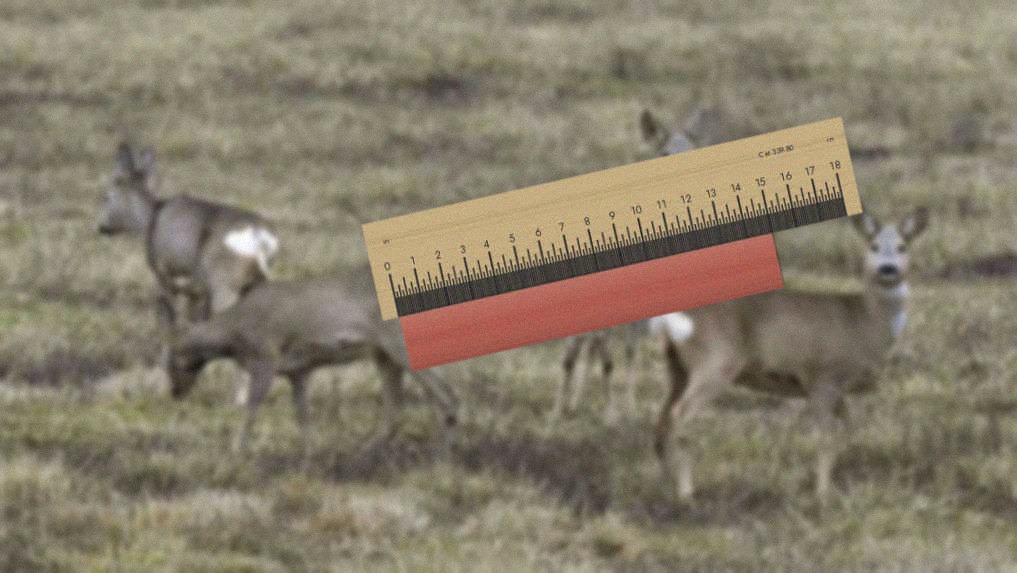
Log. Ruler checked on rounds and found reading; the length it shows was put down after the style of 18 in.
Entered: 15 in
